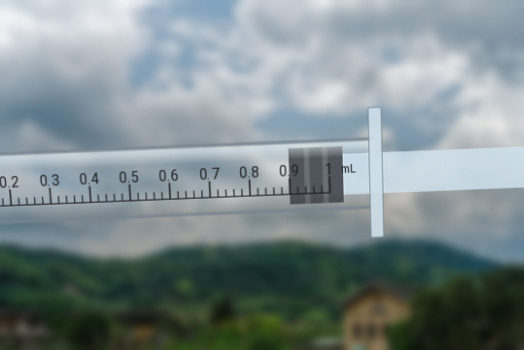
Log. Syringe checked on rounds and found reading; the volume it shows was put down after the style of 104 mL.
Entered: 0.9 mL
